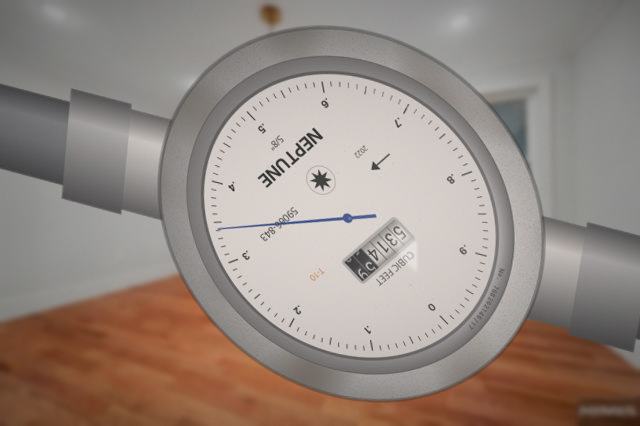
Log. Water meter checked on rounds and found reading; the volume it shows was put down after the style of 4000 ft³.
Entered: 531459.34 ft³
